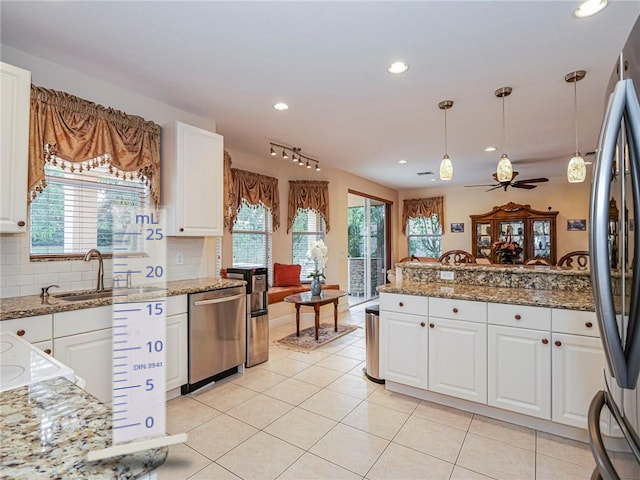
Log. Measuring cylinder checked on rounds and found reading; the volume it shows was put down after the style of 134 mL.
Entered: 16 mL
